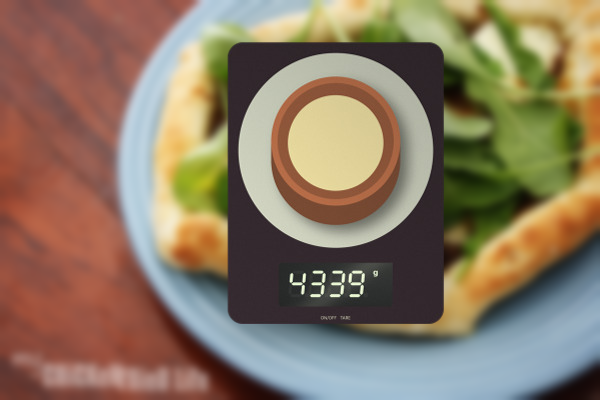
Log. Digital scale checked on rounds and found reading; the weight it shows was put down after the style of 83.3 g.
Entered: 4339 g
